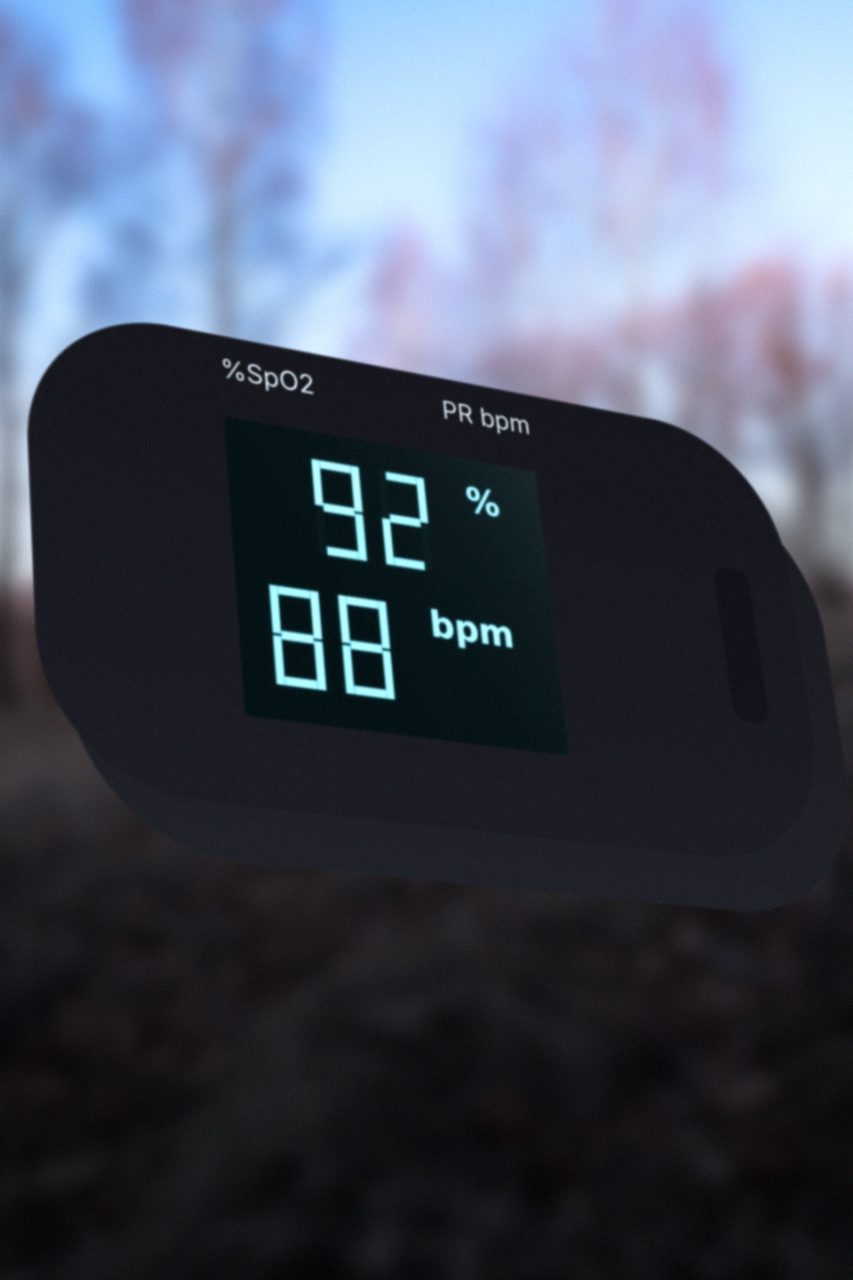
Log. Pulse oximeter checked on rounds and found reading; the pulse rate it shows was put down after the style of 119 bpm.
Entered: 88 bpm
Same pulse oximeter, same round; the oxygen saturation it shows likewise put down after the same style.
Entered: 92 %
